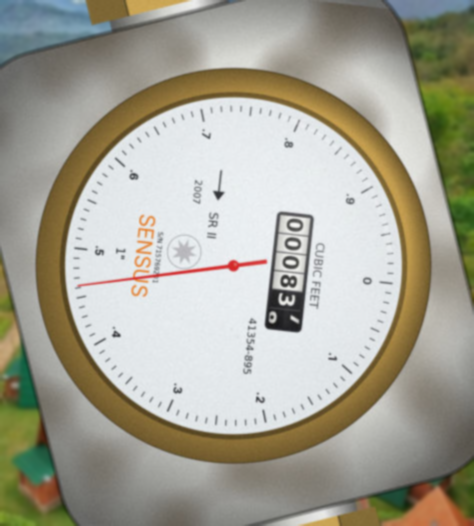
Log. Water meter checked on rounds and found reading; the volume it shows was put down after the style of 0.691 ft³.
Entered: 837.46 ft³
